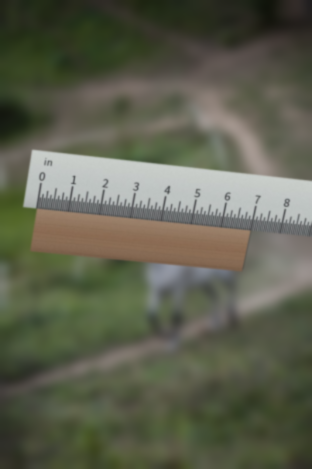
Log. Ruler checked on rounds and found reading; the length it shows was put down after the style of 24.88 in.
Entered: 7 in
